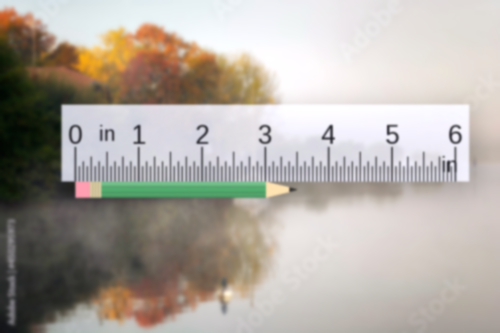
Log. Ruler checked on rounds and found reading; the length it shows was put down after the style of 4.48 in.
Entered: 3.5 in
